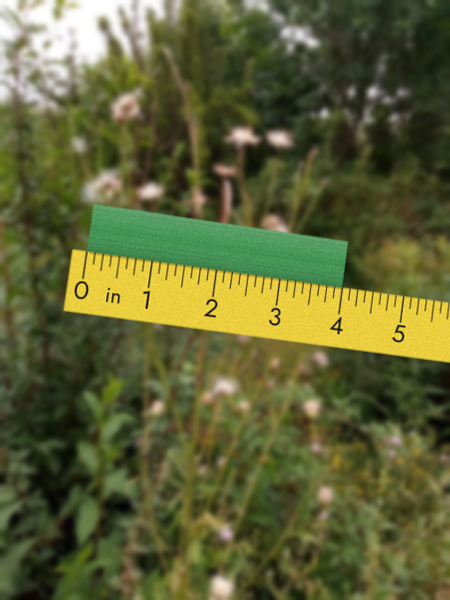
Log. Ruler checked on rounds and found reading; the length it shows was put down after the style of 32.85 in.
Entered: 4 in
